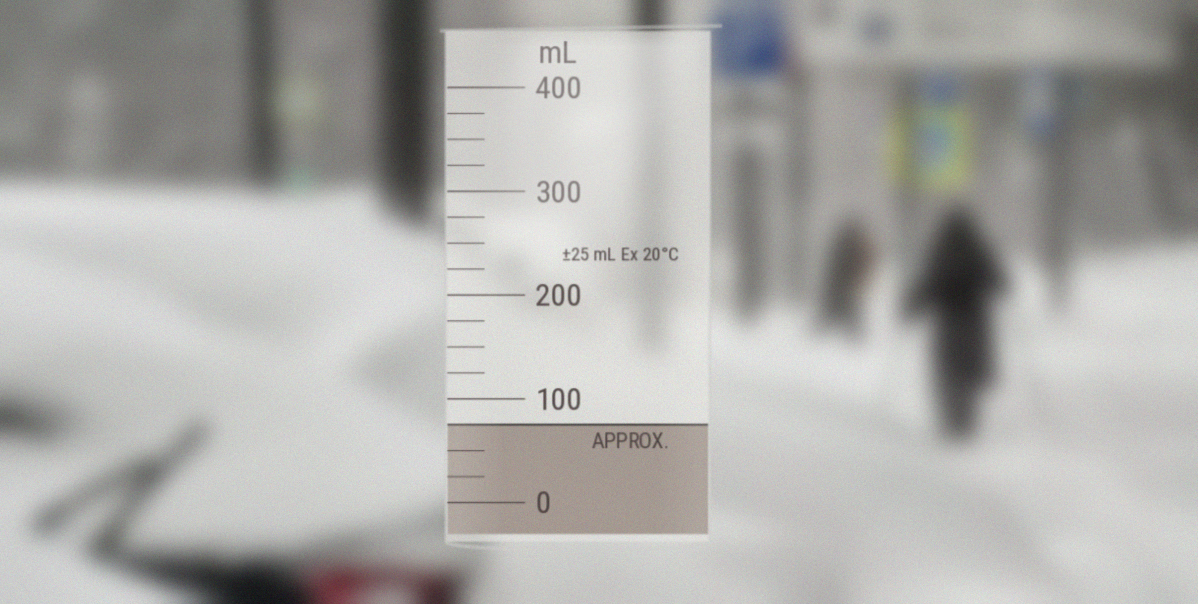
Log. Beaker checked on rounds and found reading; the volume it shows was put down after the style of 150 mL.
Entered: 75 mL
